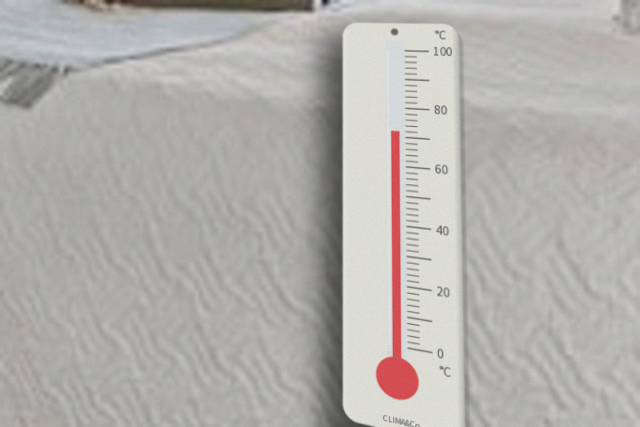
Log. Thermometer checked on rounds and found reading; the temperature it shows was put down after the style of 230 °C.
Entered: 72 °C
